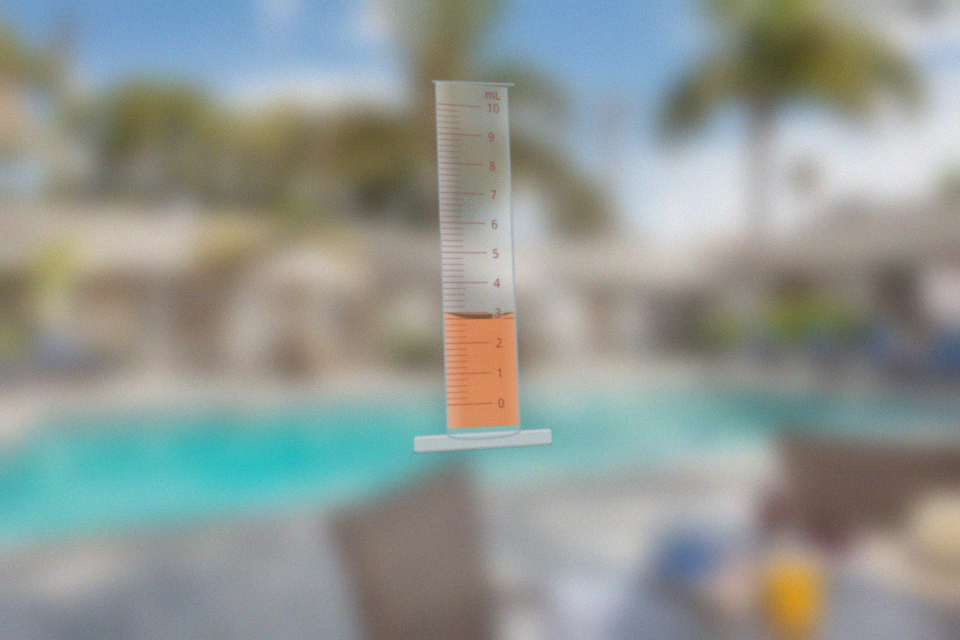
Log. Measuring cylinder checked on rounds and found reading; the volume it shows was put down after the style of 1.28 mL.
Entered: 2.8 mL
